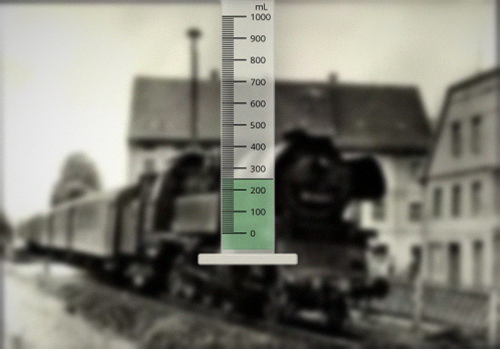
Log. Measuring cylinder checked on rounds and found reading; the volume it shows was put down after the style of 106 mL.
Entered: 250 mL
